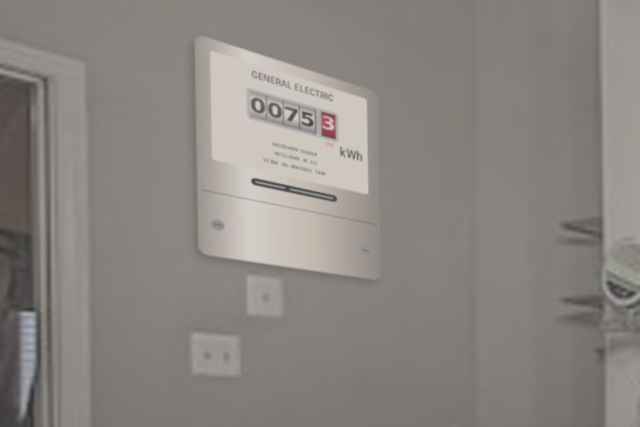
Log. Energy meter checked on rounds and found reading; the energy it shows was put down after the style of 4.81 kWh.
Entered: 75.3 kWh
